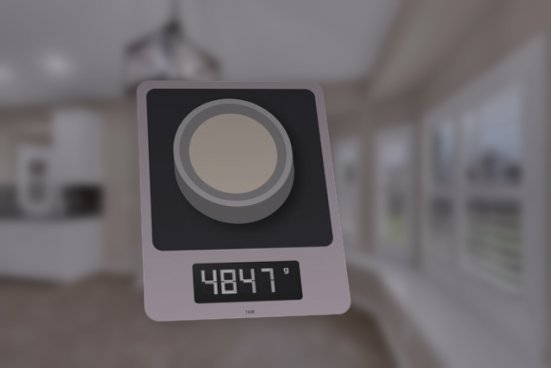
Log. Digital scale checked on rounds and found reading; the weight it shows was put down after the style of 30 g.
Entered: 4847 g
